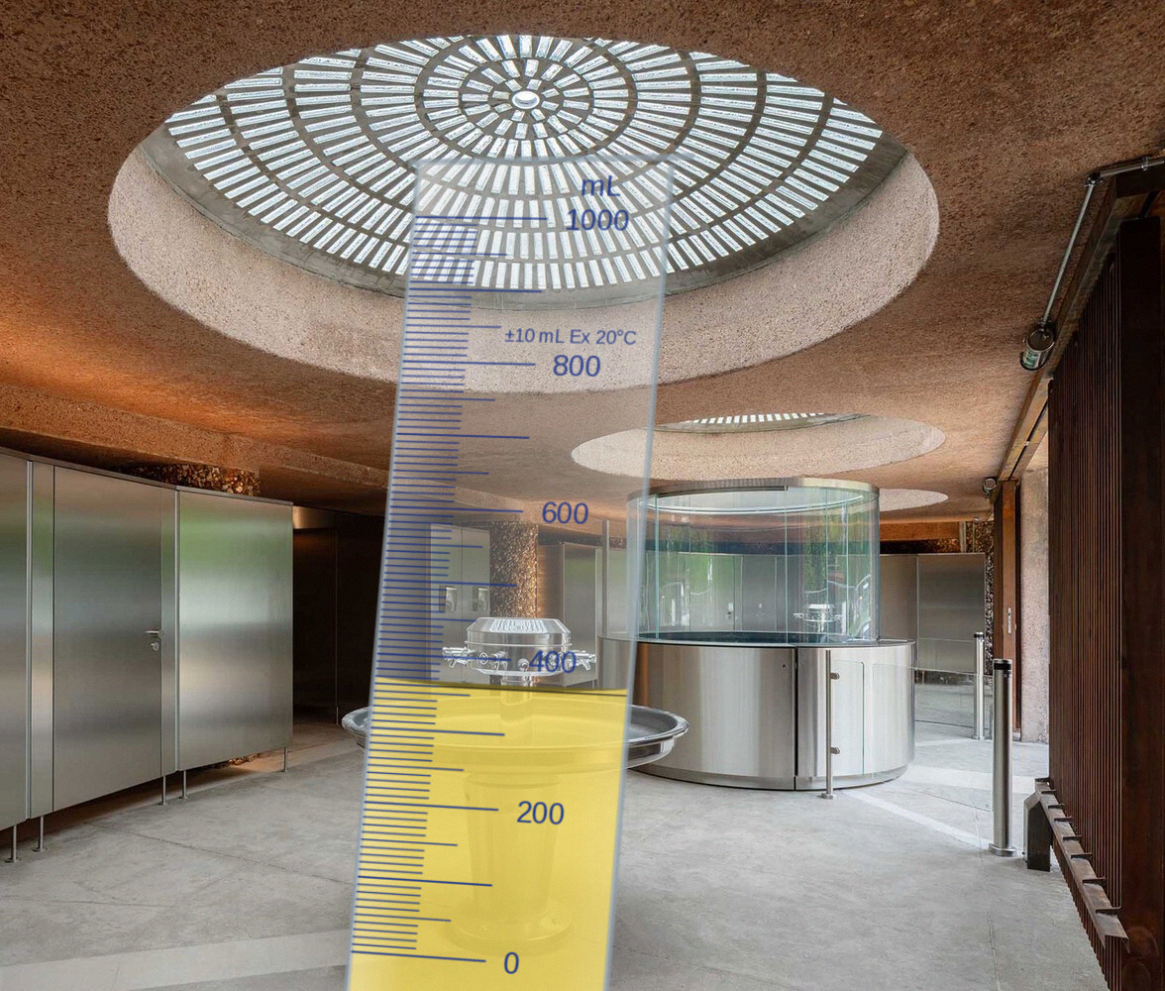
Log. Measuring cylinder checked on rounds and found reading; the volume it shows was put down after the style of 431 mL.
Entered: 360 mL
